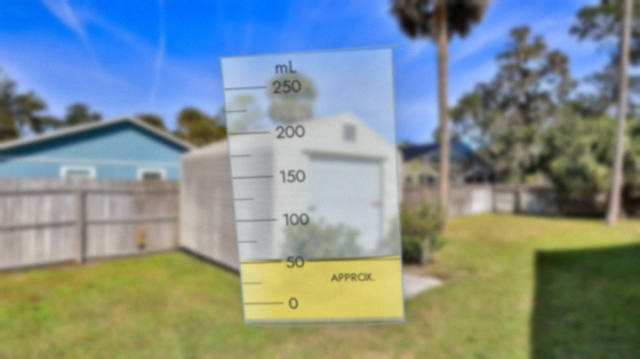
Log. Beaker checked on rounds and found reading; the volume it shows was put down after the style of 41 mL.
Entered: 50 mL
